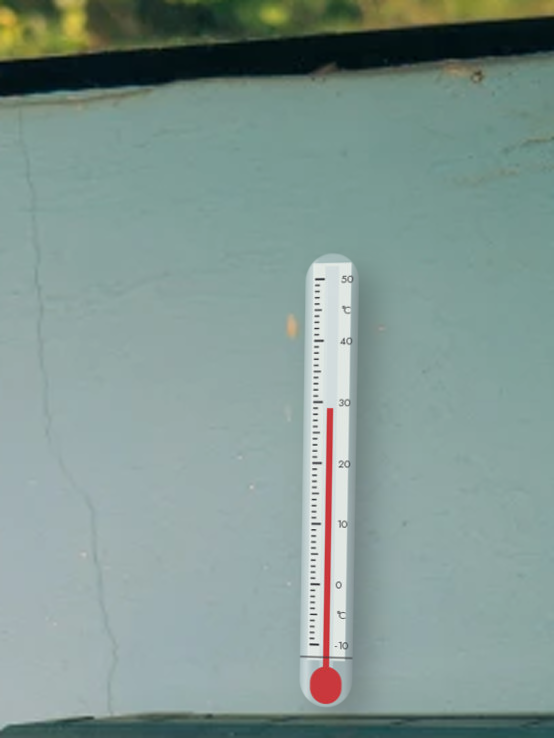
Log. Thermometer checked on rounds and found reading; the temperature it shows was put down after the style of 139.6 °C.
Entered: 29 °C
